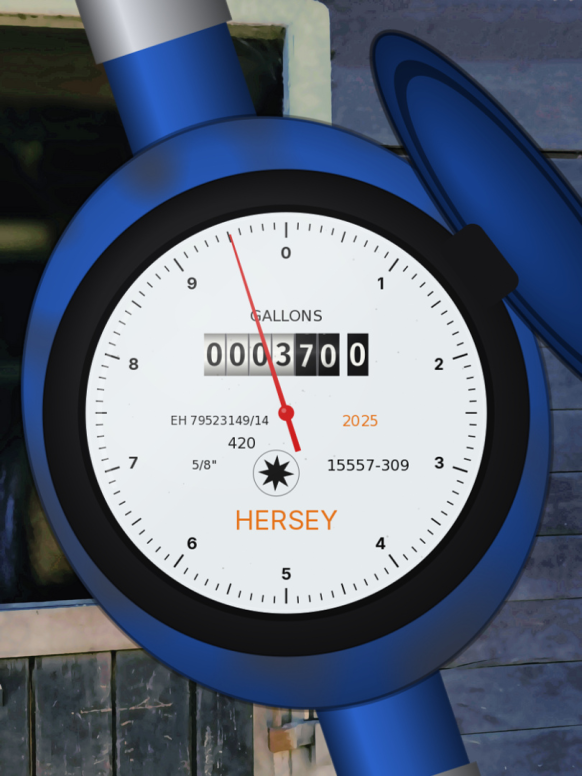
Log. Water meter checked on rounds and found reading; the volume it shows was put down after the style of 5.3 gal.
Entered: 3699.5 gal
